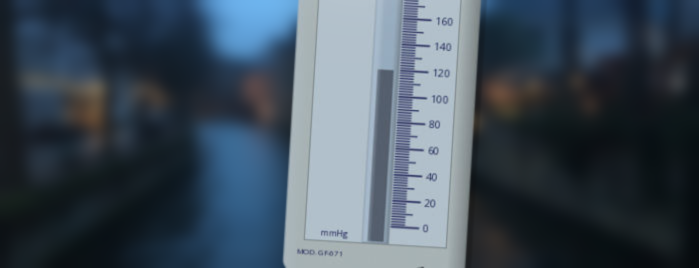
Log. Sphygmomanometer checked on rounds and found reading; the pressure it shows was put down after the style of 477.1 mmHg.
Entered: 120 mmHg
